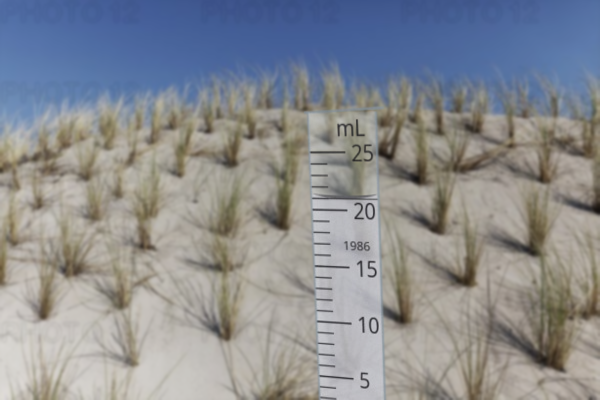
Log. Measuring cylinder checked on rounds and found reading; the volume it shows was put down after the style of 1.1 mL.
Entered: 21 mL
